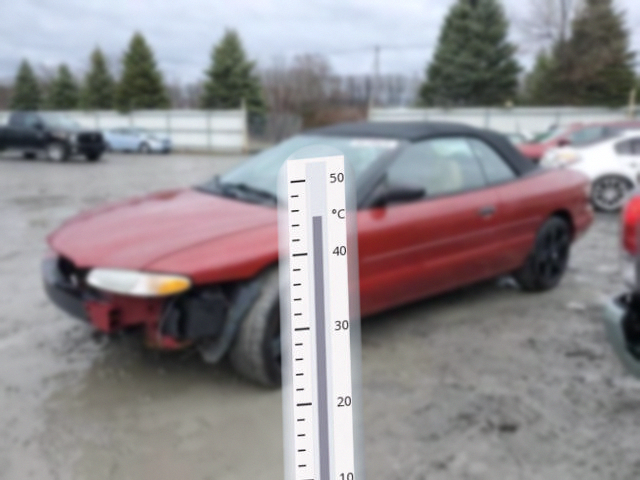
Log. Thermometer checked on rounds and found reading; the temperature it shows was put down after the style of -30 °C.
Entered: 45 °C
